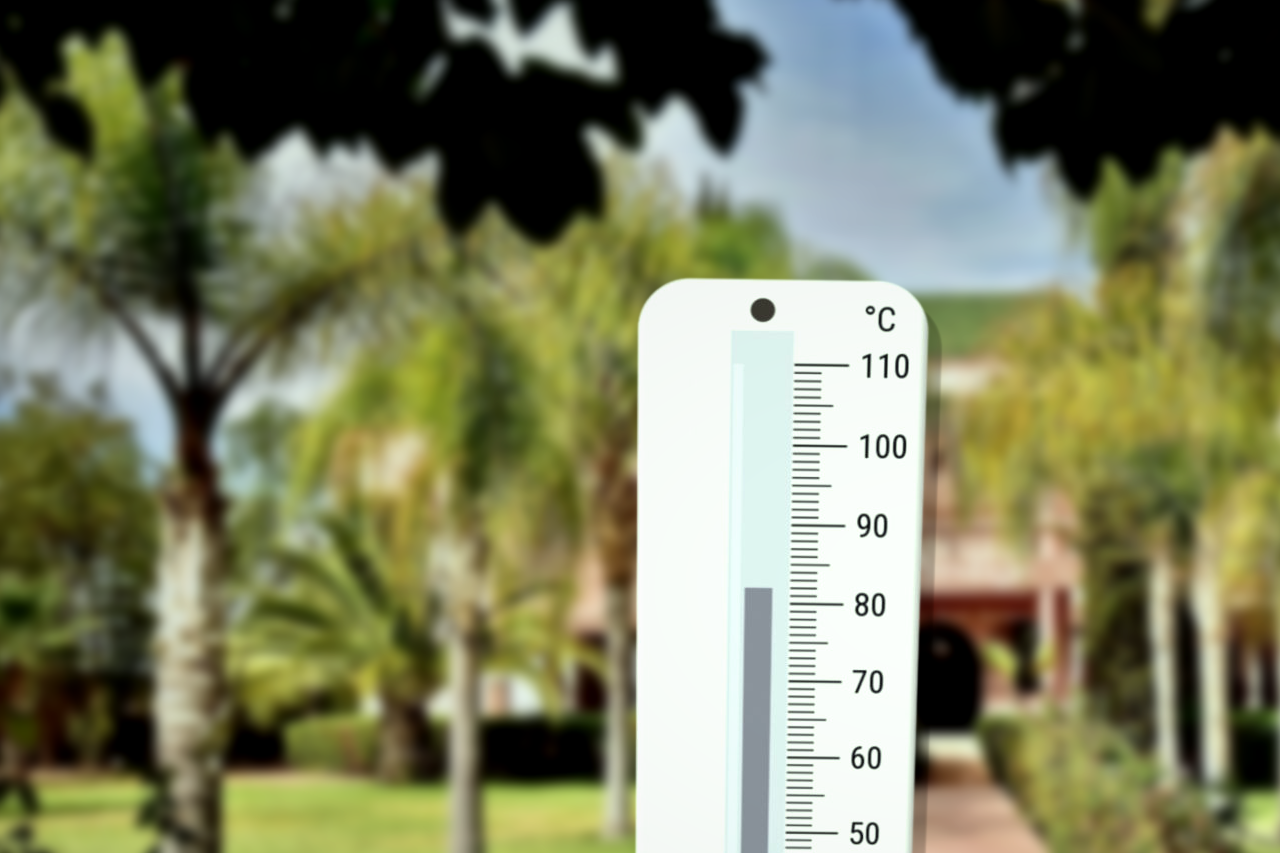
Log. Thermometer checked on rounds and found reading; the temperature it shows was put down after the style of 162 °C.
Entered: 82 °C
